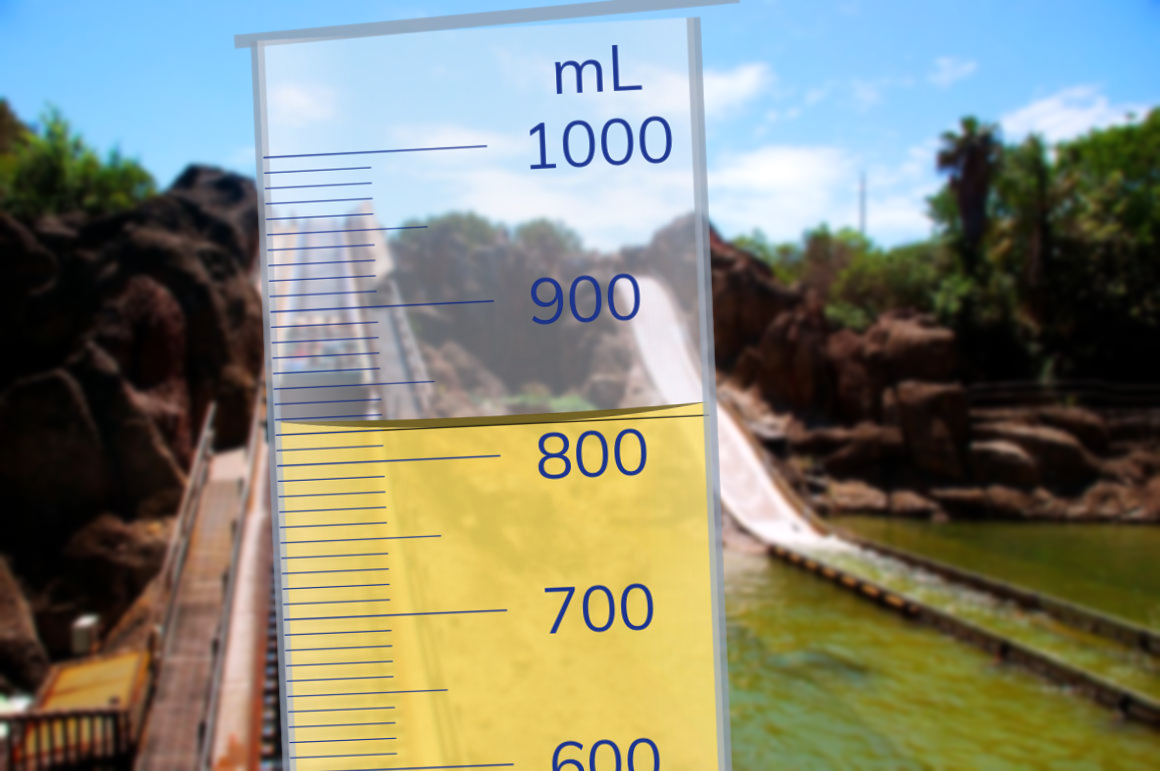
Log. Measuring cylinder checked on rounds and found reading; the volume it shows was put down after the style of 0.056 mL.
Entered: 820 mL
